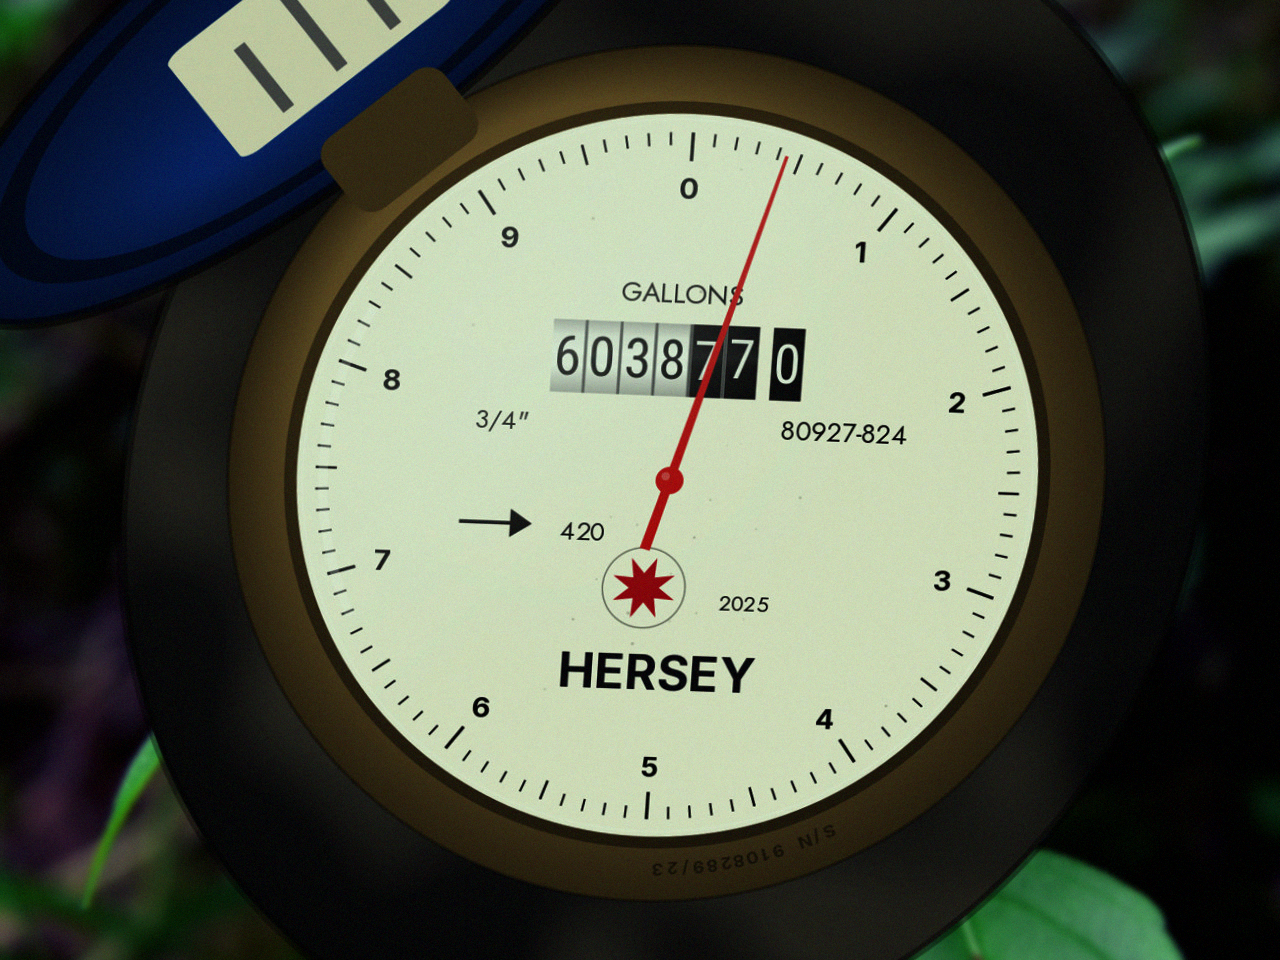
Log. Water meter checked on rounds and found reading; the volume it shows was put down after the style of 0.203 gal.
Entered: 6038770.4 gal
